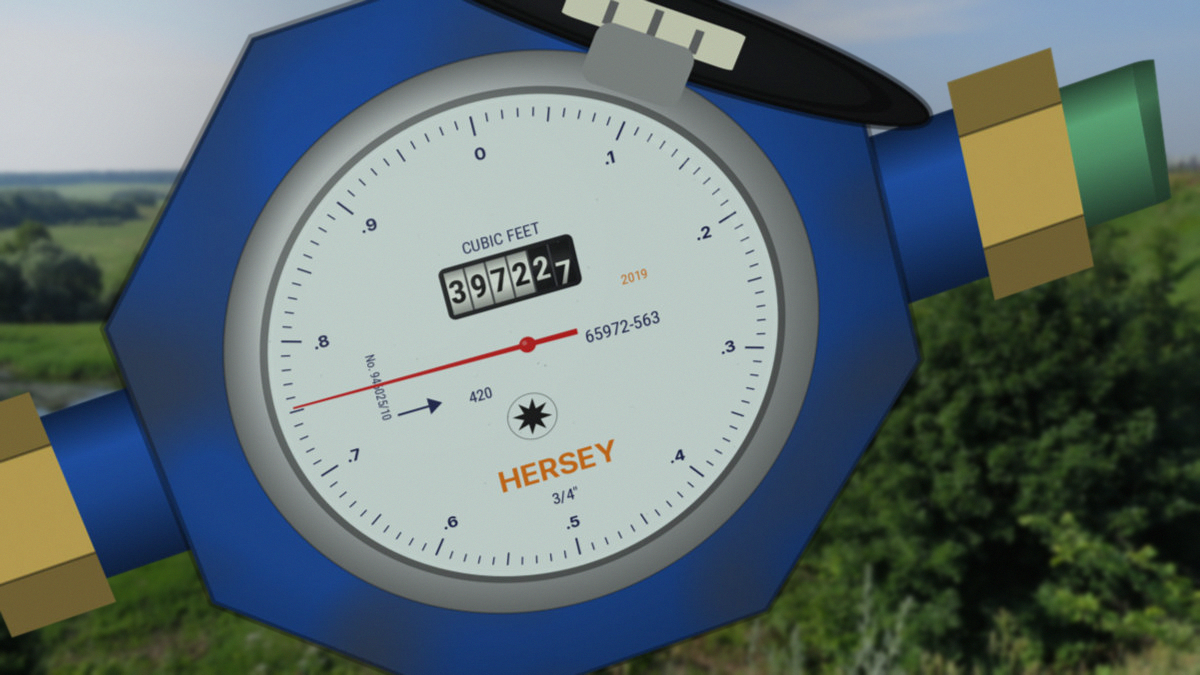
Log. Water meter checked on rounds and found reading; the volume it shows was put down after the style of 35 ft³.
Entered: 397226.75 ft³
